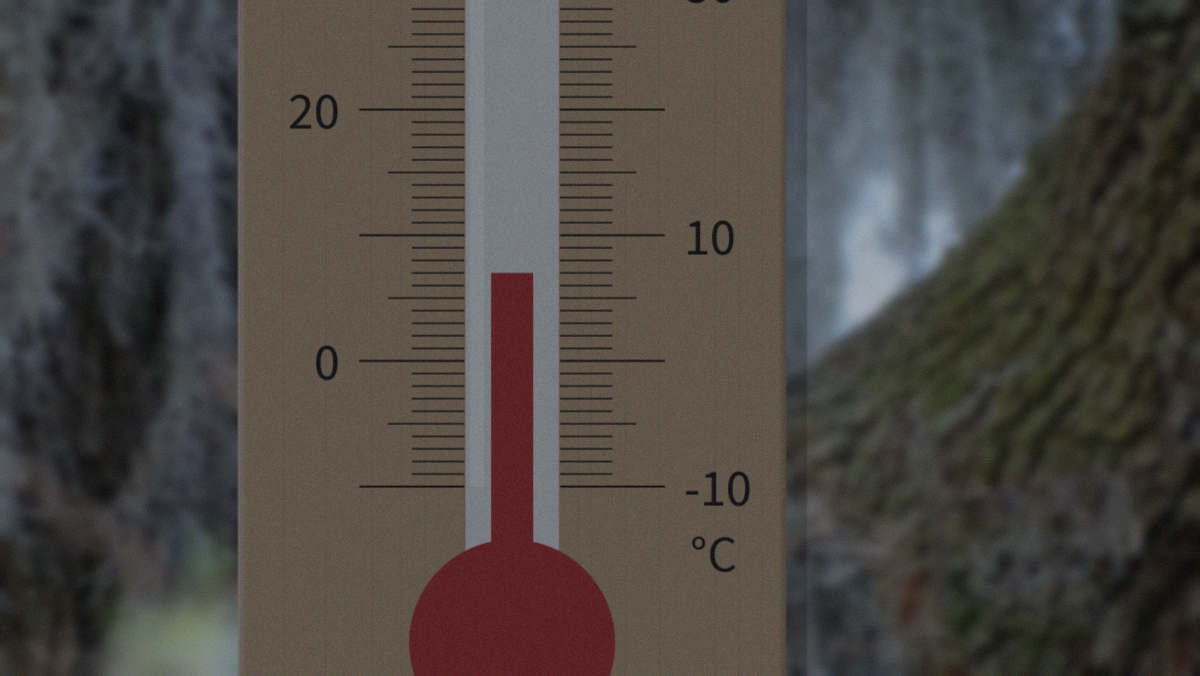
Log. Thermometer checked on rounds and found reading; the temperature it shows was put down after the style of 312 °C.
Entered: 7 °C
